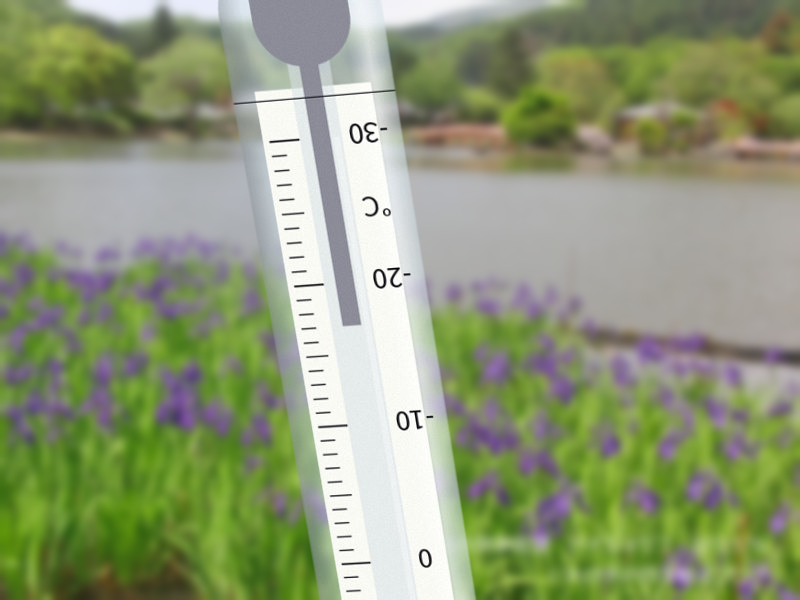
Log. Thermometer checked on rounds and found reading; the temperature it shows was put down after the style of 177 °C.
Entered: -17 °C
